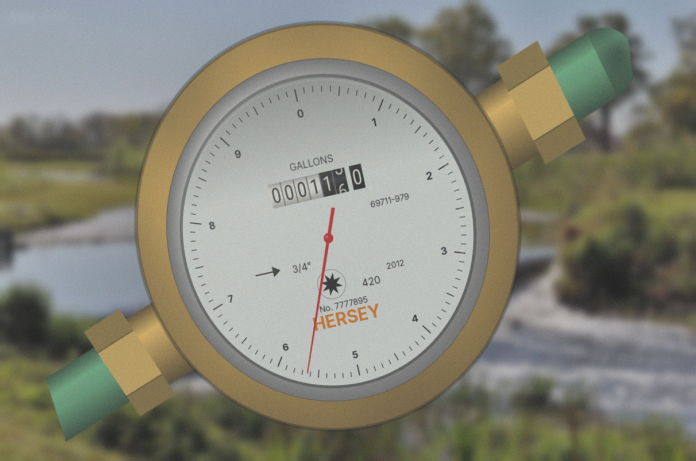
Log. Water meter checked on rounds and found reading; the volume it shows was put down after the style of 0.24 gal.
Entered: 1155.6 gal
